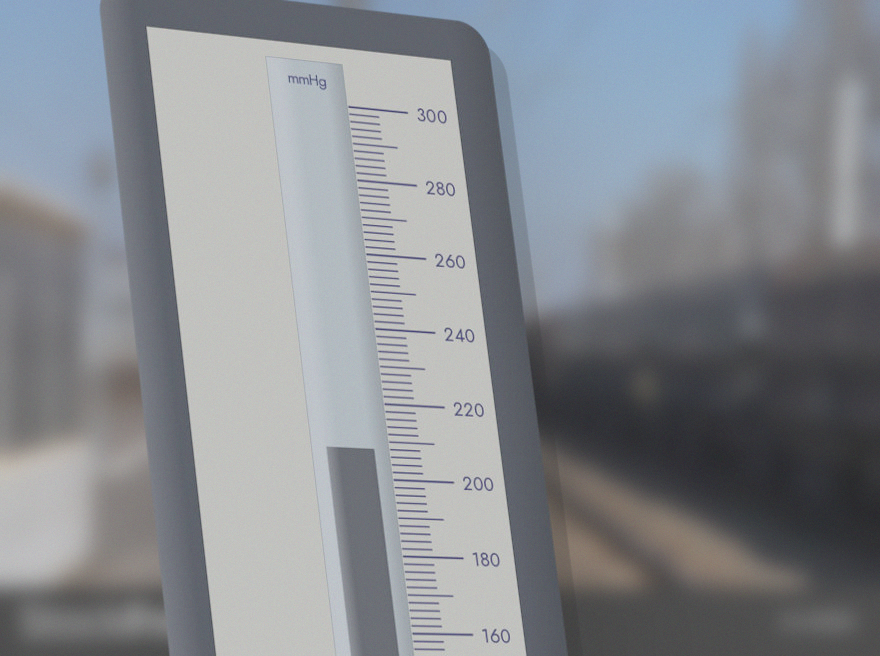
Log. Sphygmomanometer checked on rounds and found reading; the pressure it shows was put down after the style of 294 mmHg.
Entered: 208 mmHg
